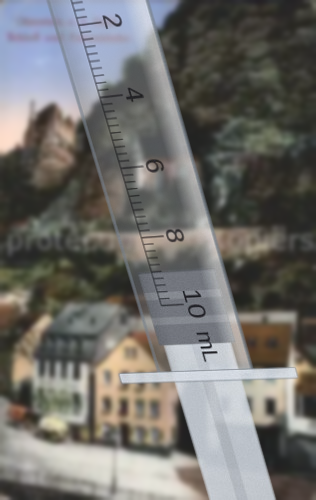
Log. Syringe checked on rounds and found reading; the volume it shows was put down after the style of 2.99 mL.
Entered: 9 mL
